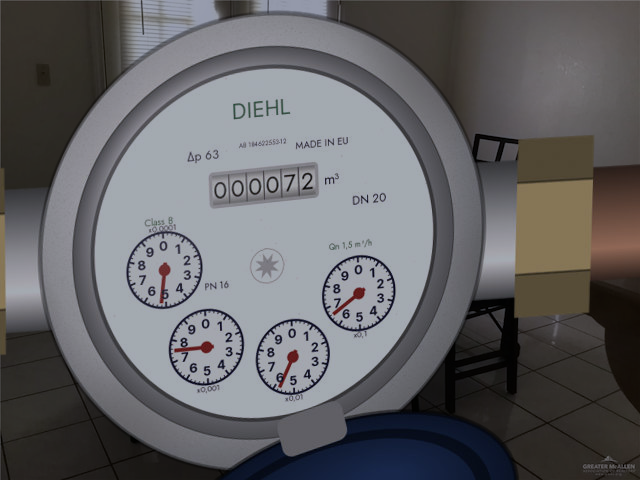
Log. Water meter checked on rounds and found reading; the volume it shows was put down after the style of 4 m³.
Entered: 72.6575 m³
